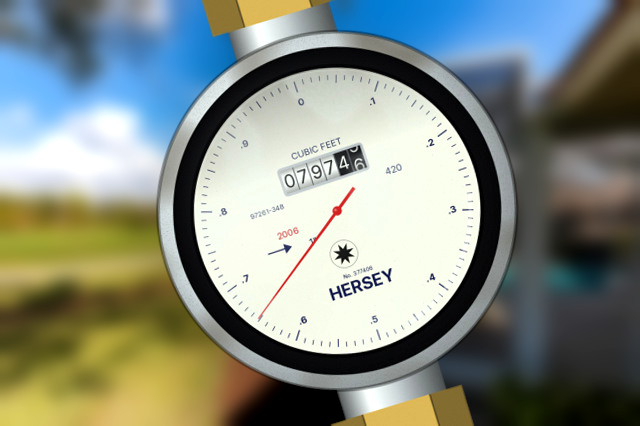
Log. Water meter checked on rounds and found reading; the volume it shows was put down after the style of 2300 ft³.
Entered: 79745.65 ft³
